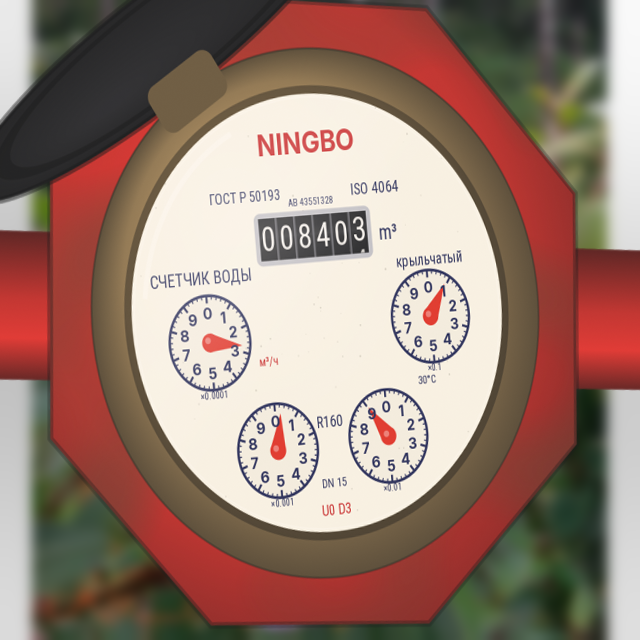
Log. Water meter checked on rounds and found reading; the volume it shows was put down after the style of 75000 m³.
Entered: 8403.0902 m³
